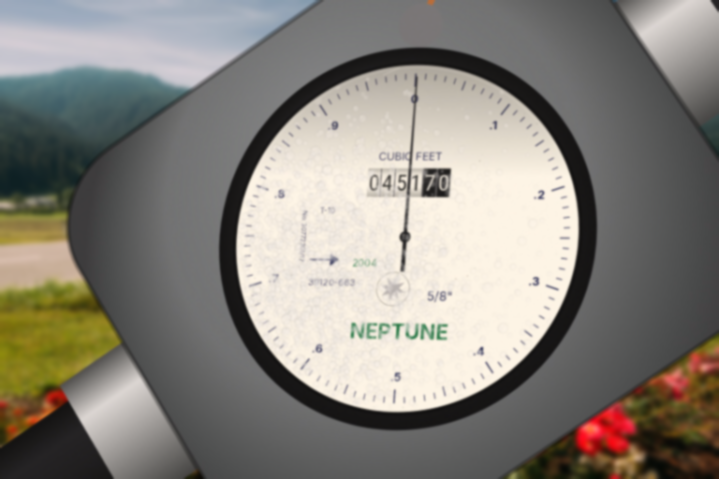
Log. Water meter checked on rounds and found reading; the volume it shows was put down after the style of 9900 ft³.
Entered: 45170.00 ft³
